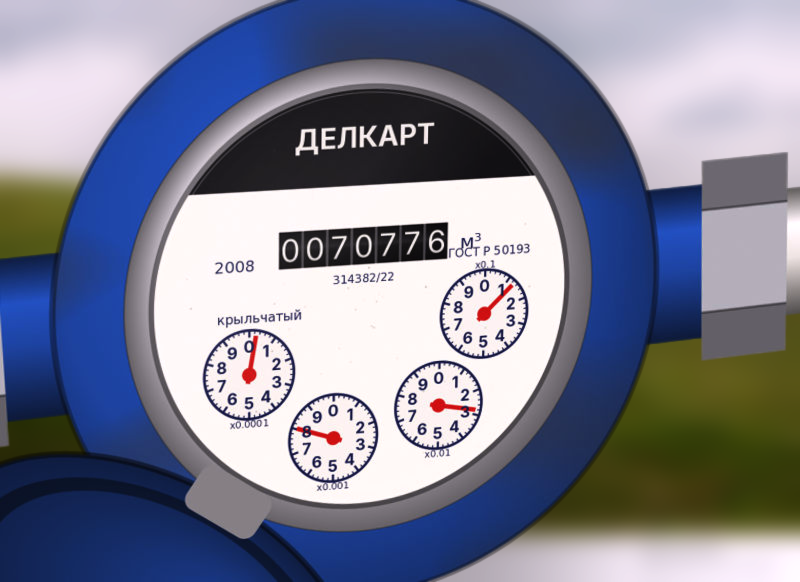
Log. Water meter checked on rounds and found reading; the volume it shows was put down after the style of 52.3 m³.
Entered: 70776.1280 m³
